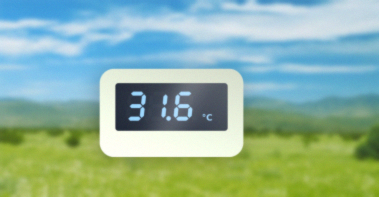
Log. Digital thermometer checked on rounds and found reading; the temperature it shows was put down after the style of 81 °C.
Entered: 31.6 °C
